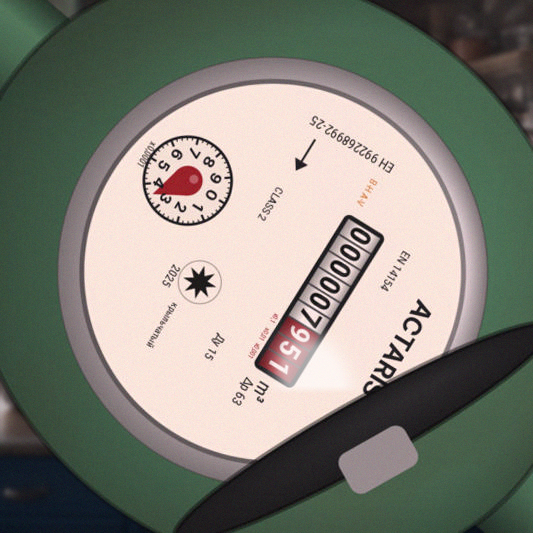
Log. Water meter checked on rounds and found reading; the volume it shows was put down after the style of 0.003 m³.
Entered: 7.9513 m³
